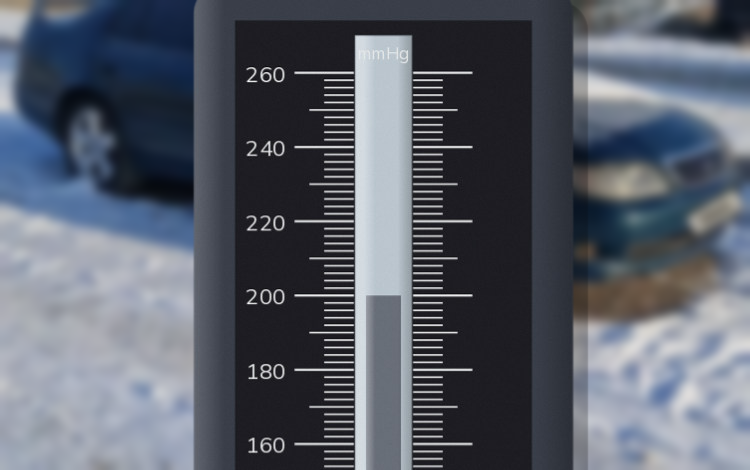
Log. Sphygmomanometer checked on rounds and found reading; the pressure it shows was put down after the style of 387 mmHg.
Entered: 200 mmHg
